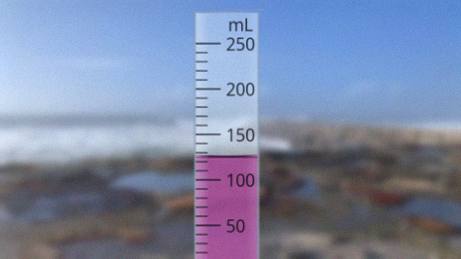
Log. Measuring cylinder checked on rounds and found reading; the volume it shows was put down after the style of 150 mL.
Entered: 125 mL
